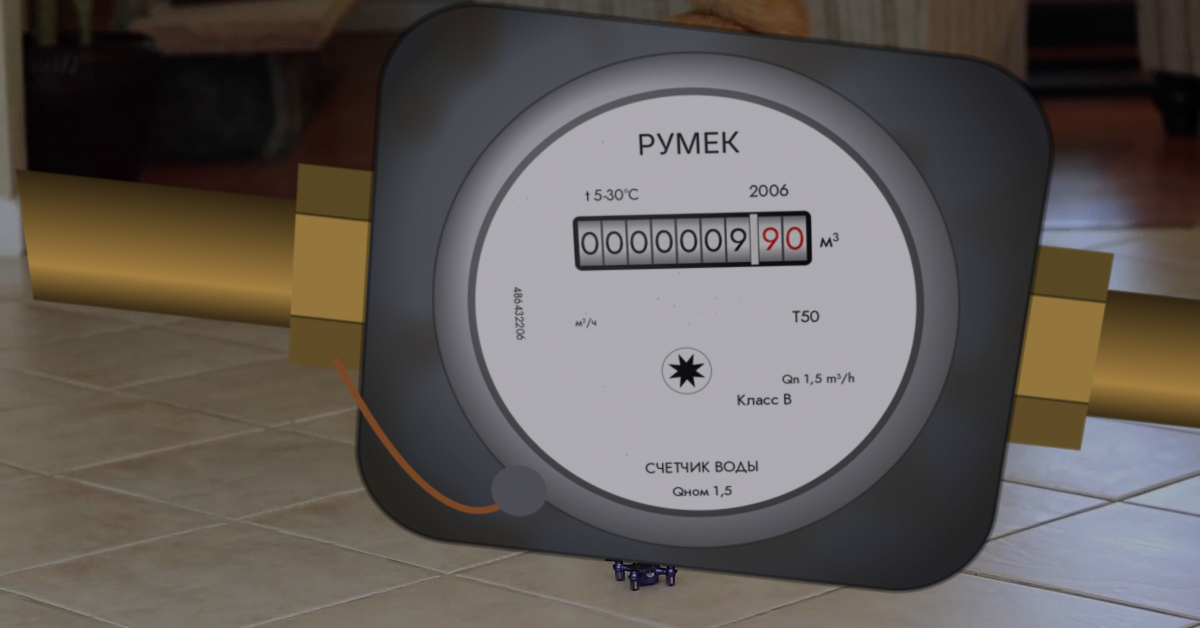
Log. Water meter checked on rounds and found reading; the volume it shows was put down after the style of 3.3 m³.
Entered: 9.90 m³
